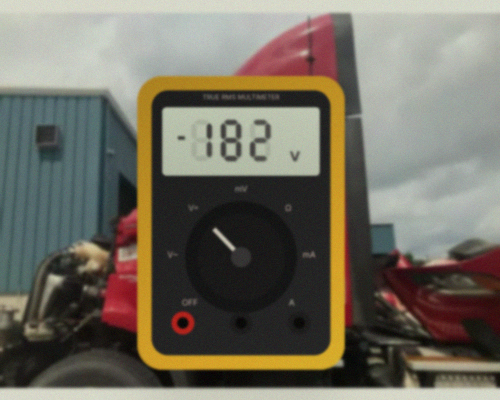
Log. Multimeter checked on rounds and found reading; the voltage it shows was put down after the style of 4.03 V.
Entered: -182 V
